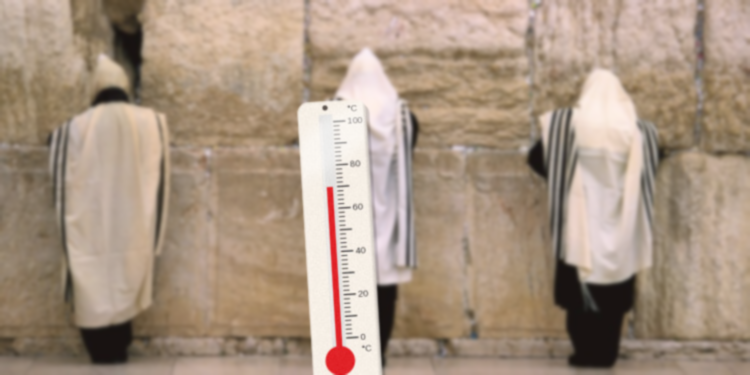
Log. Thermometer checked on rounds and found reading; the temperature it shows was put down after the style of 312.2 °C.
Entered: 70 °C
